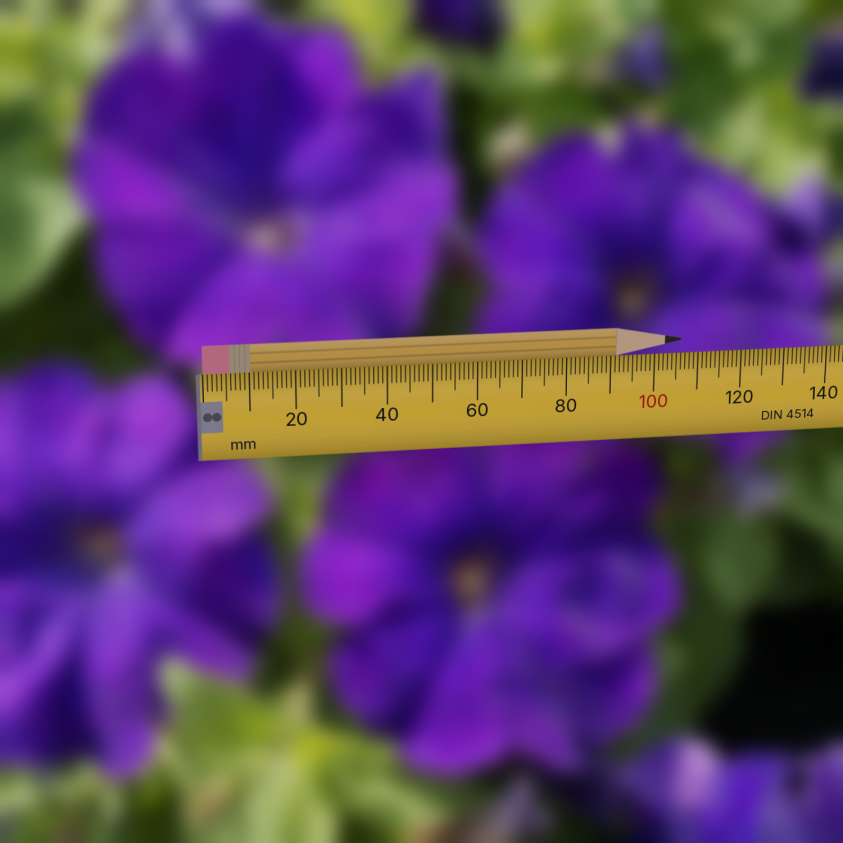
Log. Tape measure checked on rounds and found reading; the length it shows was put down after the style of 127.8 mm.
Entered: 106 mm
